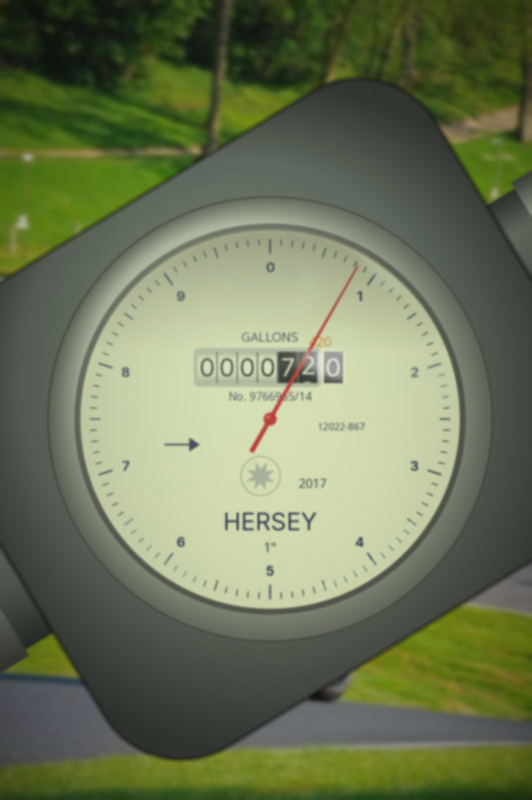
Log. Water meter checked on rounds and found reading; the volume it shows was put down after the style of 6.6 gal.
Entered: 720.8 gal
